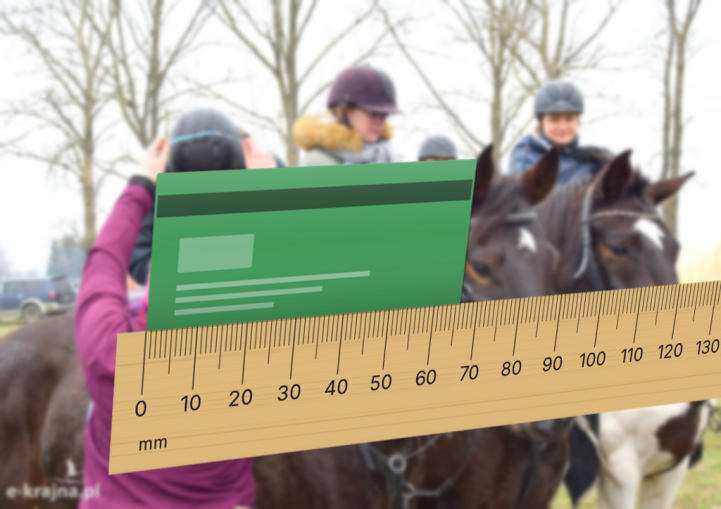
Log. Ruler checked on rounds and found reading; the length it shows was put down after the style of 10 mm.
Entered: 66 mm
